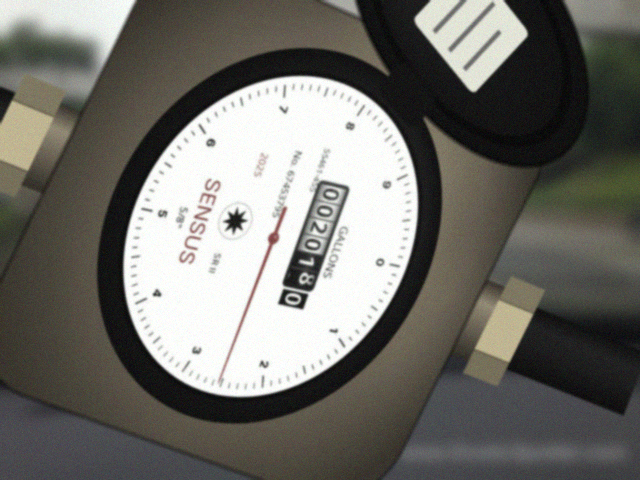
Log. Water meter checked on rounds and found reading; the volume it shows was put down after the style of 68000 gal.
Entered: 20182.5 gal
